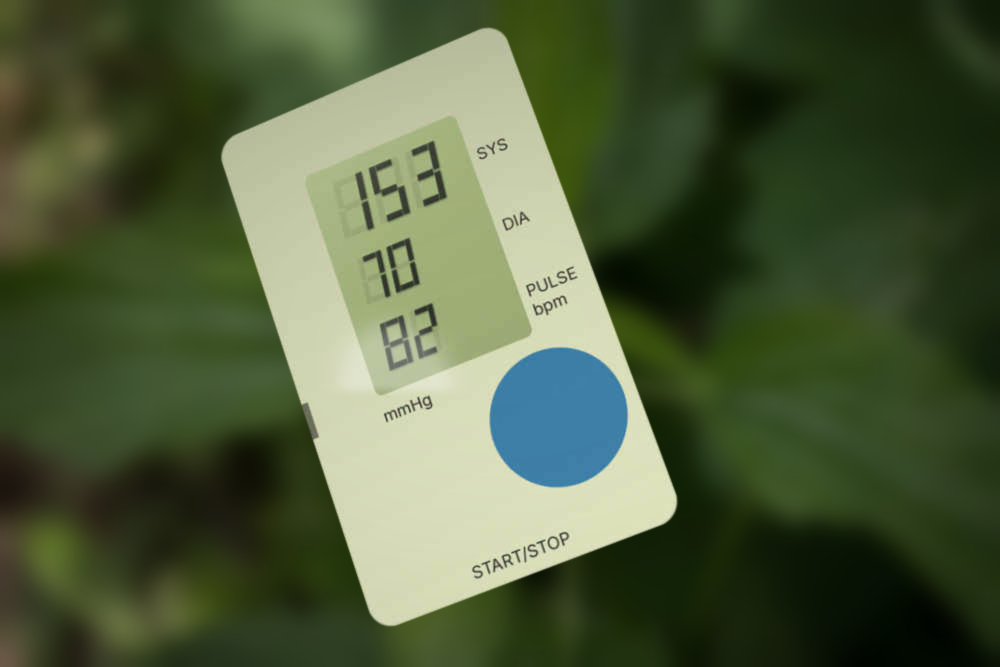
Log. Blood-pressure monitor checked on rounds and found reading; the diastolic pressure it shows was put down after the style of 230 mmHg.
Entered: 70 mmHg
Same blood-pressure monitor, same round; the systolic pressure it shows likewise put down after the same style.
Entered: 153 mmHg
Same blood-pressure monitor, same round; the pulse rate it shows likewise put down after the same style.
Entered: 82 bpm
